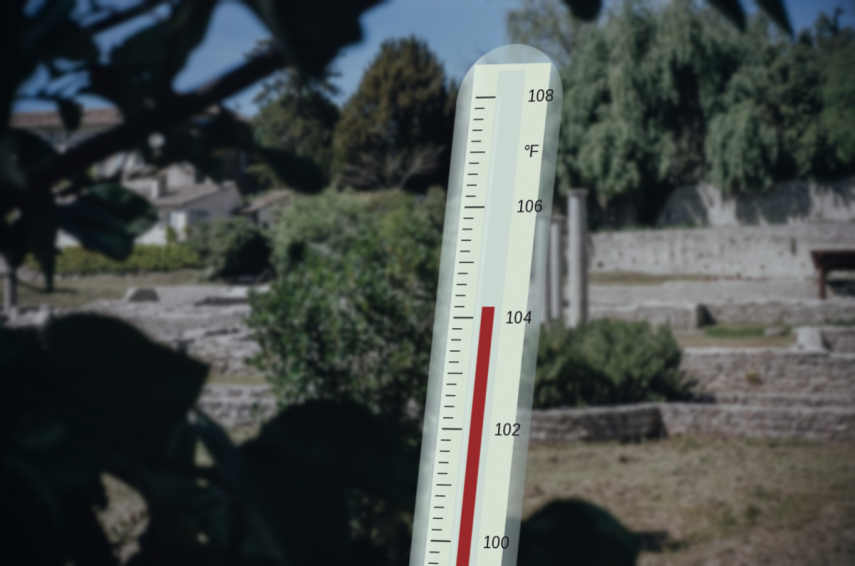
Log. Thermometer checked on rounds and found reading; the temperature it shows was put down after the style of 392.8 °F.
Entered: 104.2 °F
